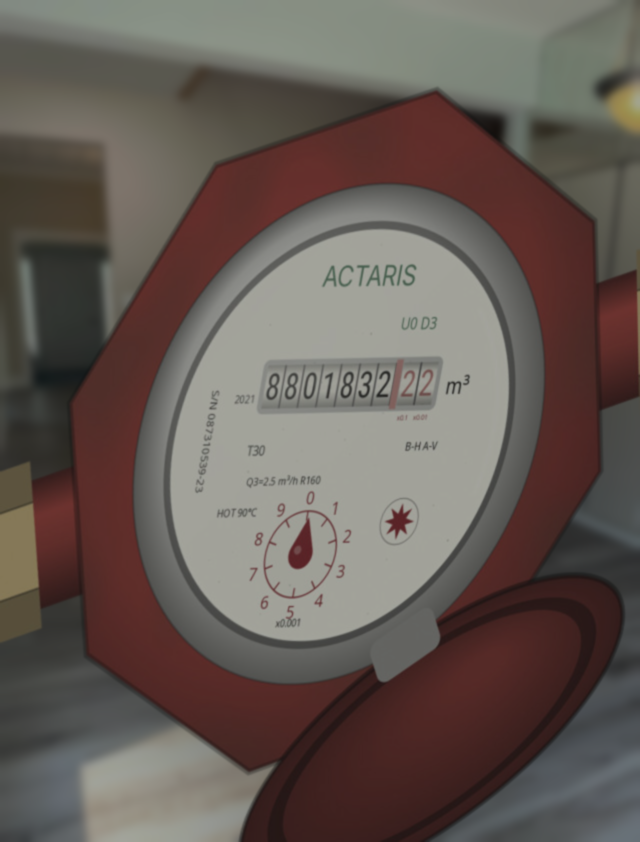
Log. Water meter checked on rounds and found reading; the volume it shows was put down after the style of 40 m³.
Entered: 8801832.220 m³
